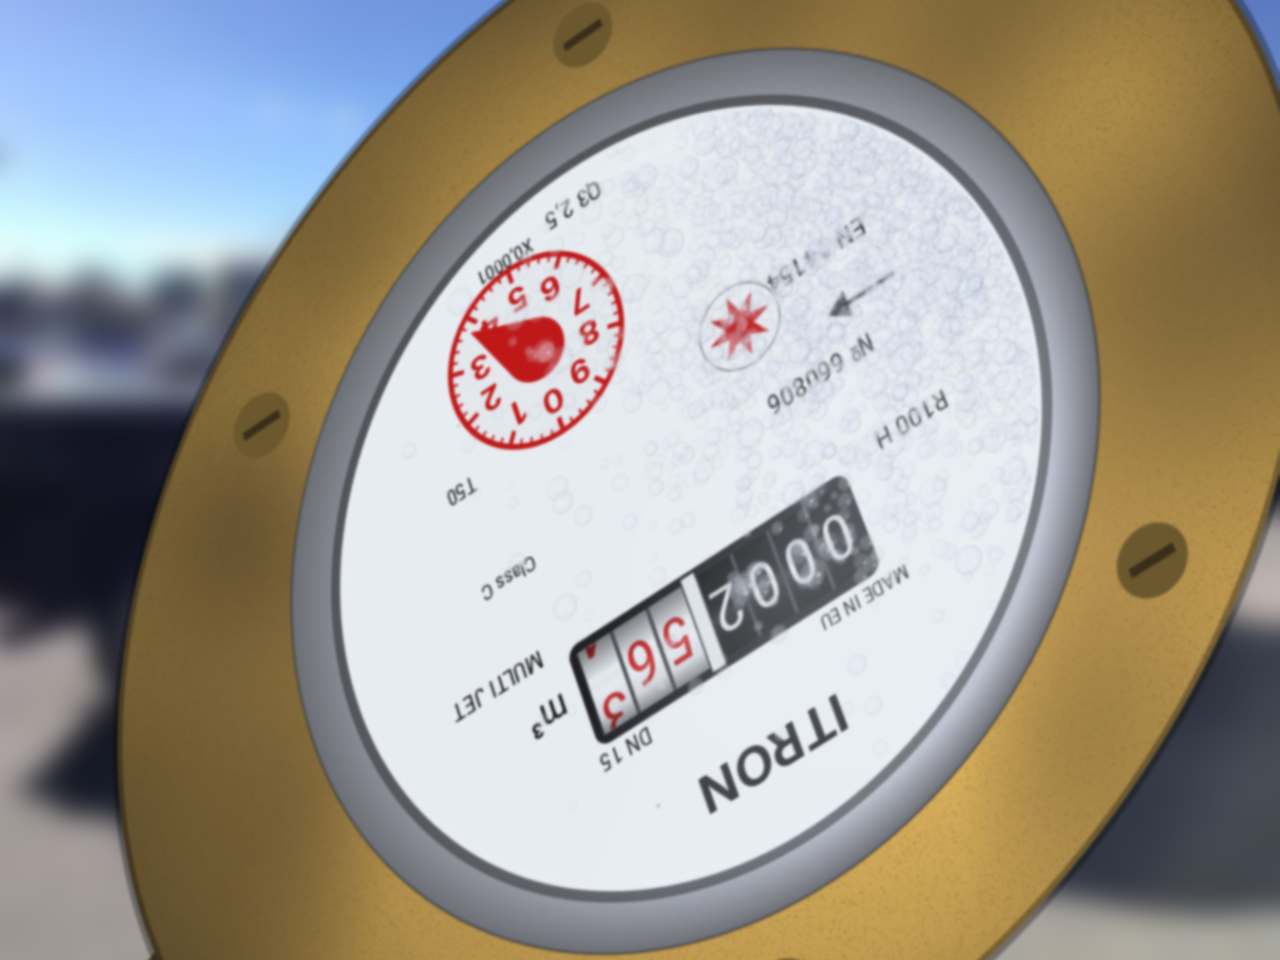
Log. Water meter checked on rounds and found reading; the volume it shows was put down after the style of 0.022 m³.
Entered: 2.5633 m³
